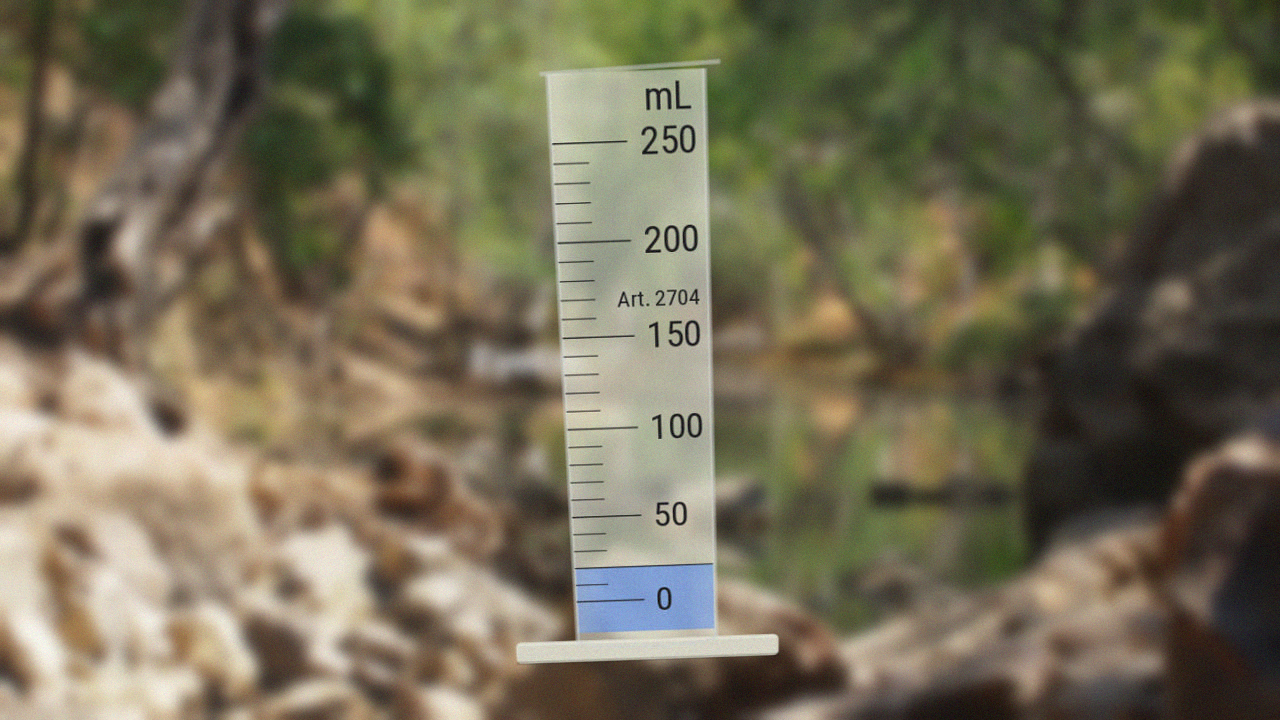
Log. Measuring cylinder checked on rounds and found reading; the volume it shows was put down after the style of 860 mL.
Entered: 20 mL
